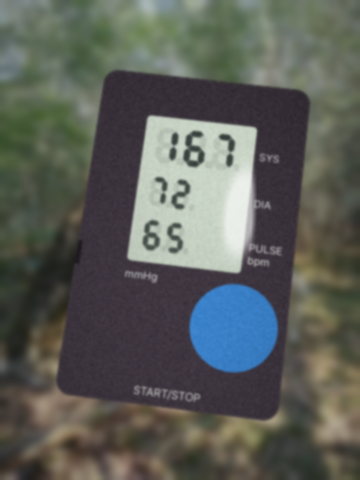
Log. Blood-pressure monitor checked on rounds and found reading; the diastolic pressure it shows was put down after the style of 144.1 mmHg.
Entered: 72 mmHg
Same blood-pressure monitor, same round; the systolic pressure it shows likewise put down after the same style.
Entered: 167 mmHg
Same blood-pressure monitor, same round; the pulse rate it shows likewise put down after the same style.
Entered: 65 bpm
